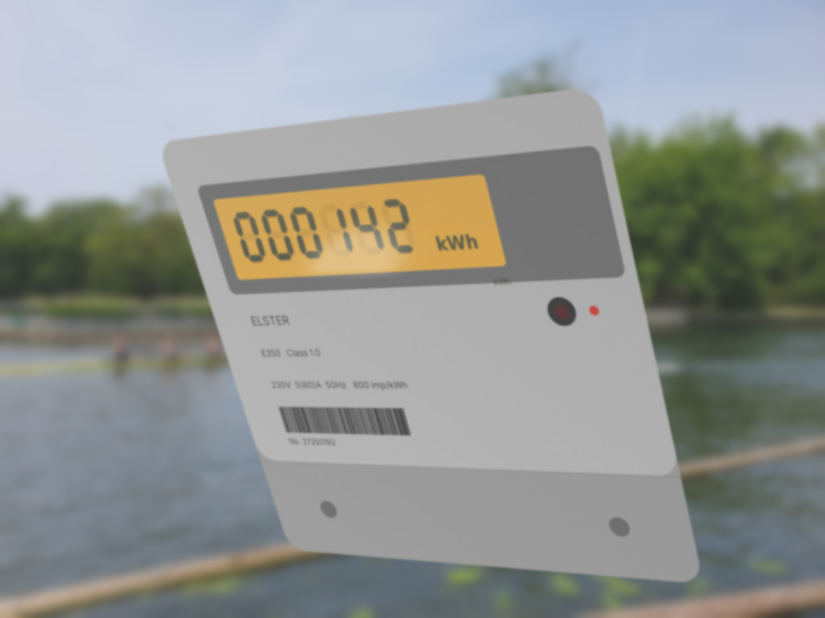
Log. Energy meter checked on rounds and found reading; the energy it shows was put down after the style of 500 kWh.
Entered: 142 kWh
